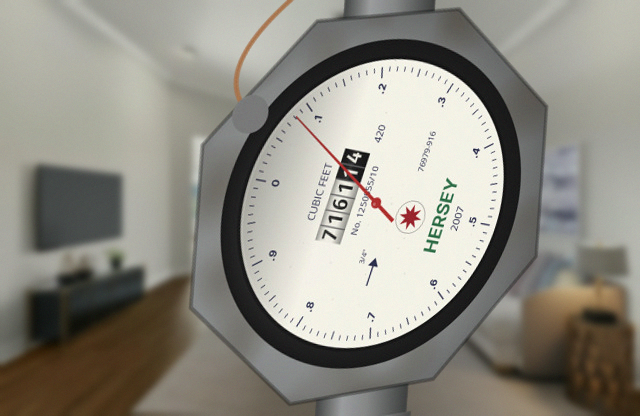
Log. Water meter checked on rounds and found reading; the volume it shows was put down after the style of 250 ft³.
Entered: 716114.08 ft³
